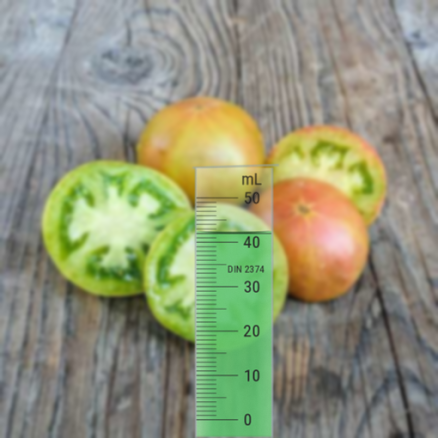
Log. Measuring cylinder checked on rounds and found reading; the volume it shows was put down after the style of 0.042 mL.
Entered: 42 mL
